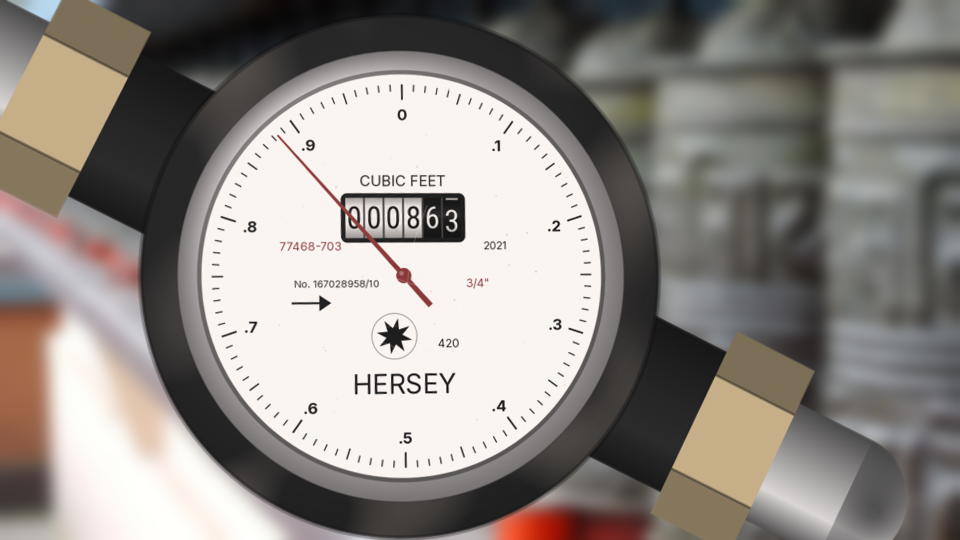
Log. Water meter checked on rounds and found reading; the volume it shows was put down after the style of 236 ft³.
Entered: 862.88 ft³
